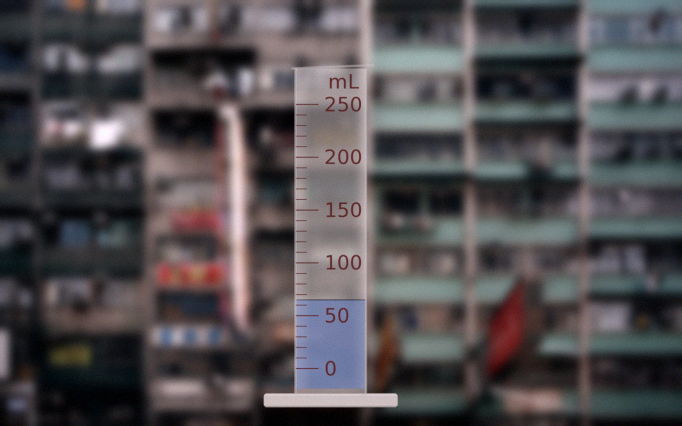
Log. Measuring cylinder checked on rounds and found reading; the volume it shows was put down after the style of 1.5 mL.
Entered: 65 mL
